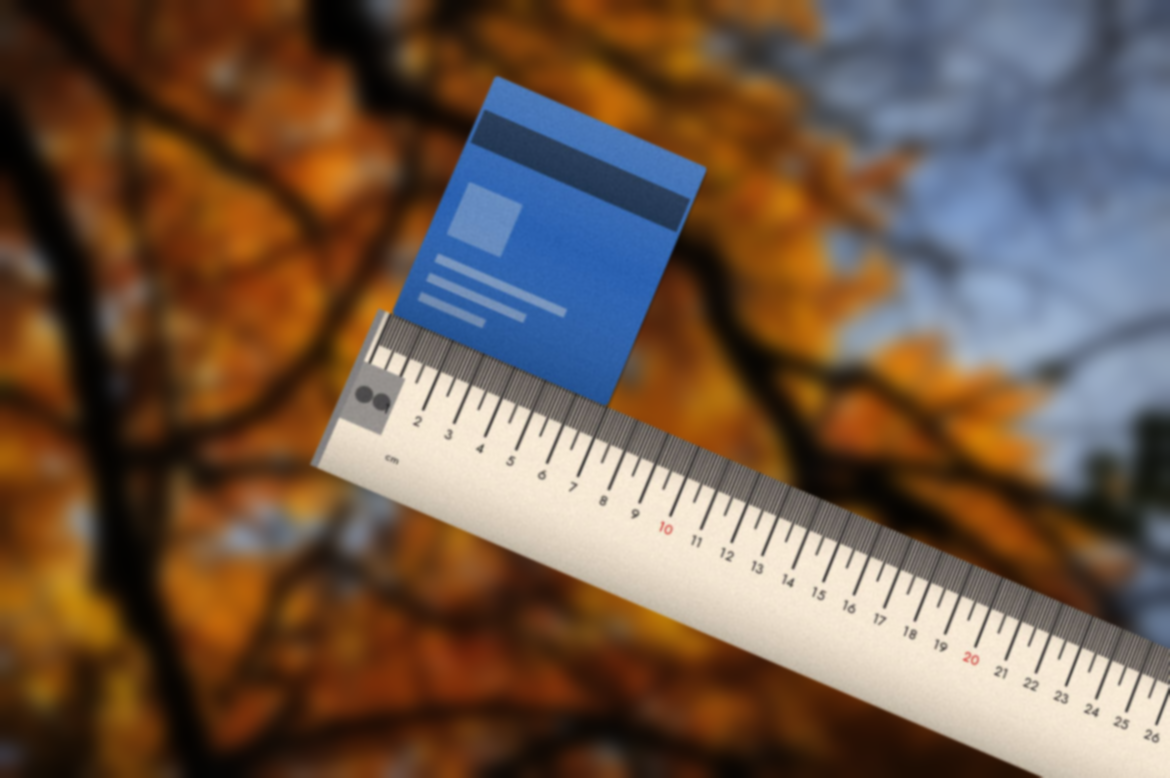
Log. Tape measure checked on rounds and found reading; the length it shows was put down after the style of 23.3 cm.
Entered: 7 cm
